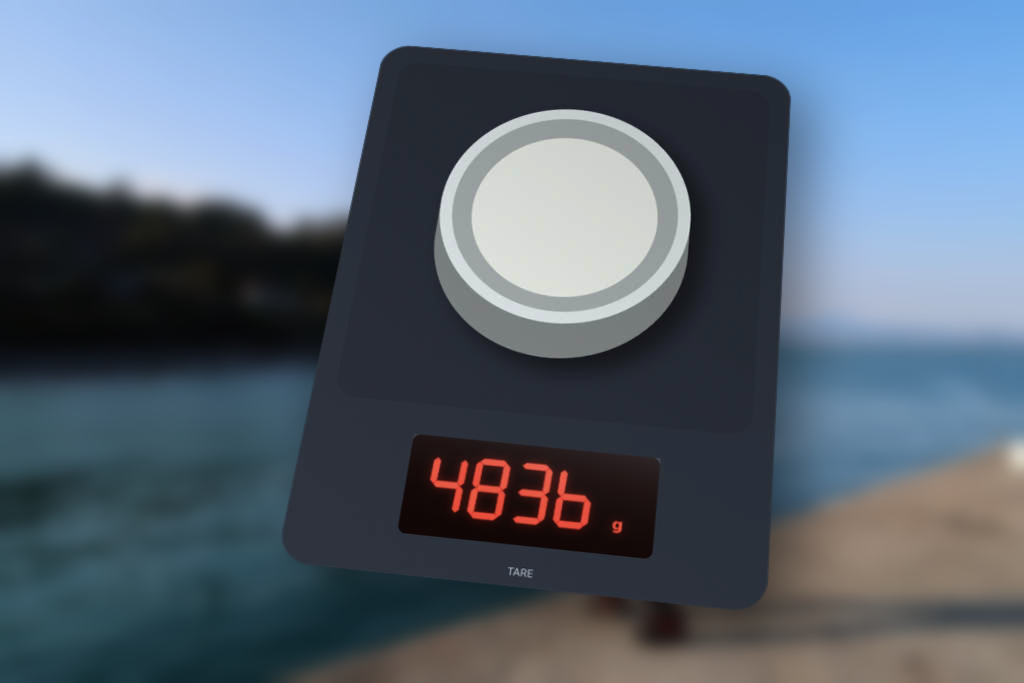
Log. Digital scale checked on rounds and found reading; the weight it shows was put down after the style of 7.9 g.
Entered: 4836 g
